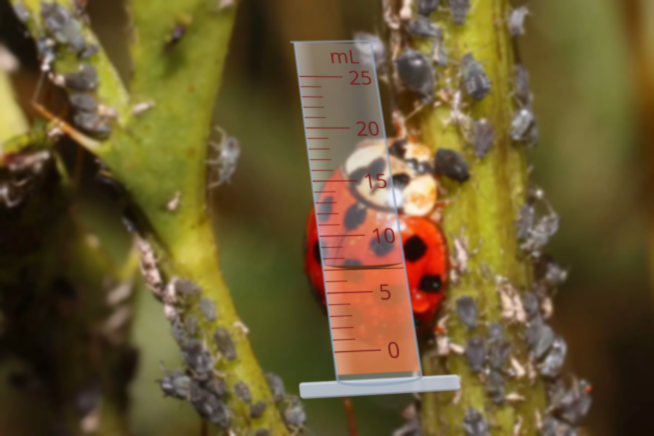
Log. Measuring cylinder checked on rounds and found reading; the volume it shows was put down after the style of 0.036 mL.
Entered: 7 mL
